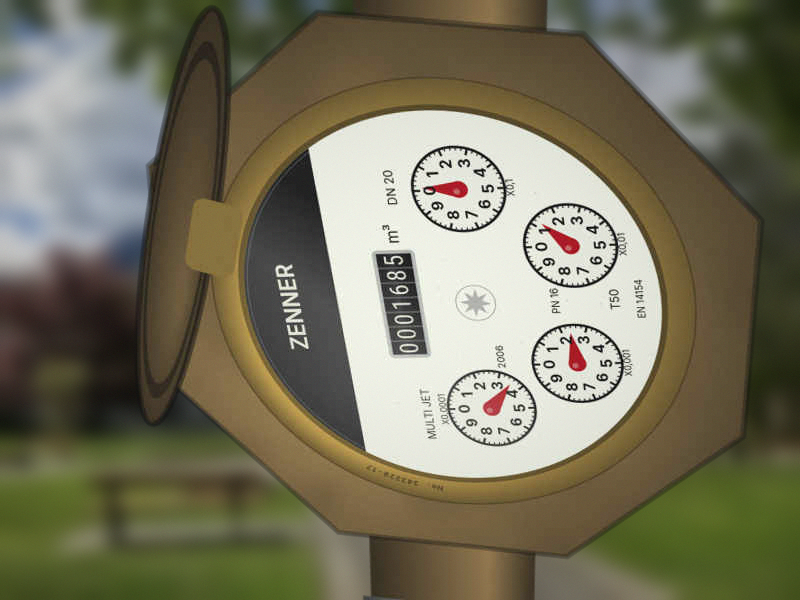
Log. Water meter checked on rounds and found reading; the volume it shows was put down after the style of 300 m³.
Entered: 1685.0123 m³
